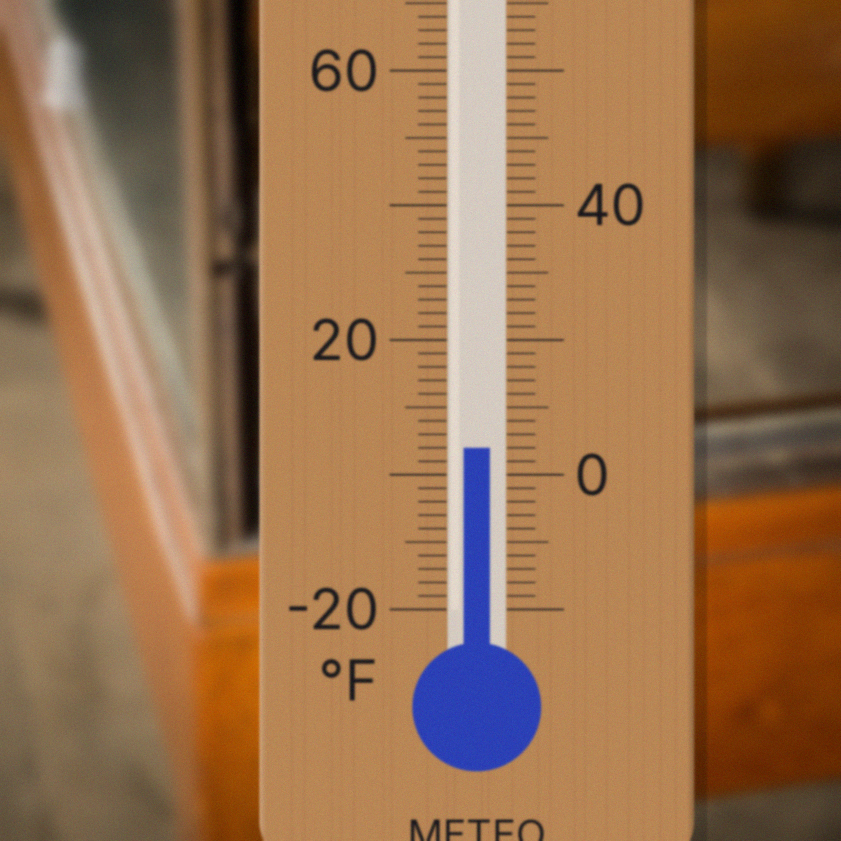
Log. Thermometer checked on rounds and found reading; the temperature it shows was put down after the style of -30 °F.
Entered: 4 °F
